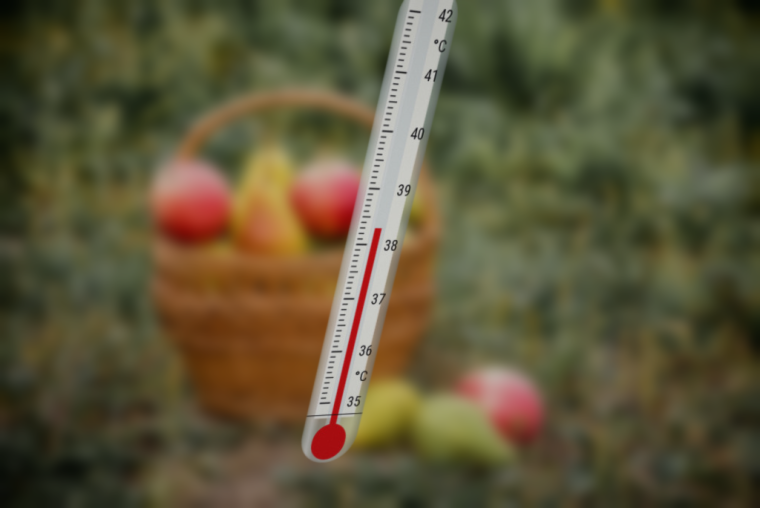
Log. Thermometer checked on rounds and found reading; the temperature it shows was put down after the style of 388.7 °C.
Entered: 38.3 °C
